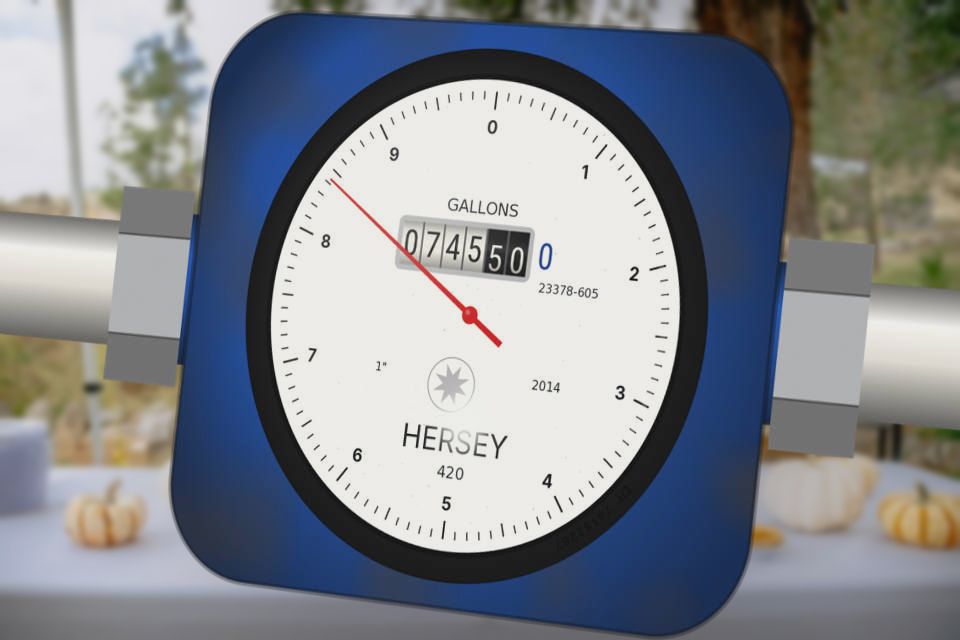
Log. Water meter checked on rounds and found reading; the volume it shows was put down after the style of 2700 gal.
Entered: 745498.4 gal
